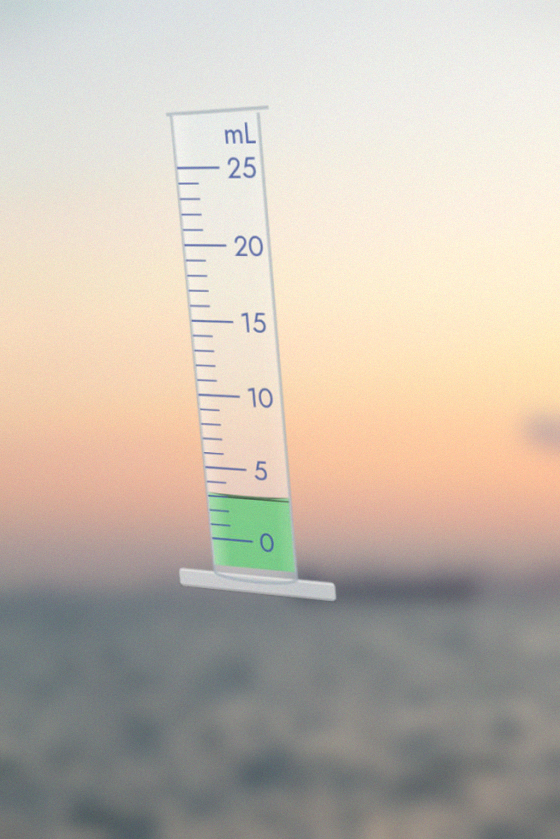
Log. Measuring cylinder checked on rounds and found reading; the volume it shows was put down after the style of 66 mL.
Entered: 3 mL
